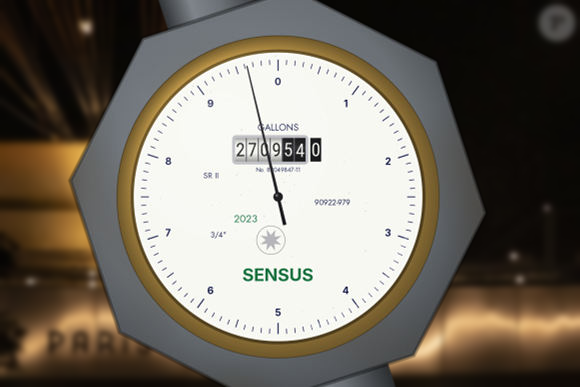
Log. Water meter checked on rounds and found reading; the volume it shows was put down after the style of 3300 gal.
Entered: 2709539.6 gal
